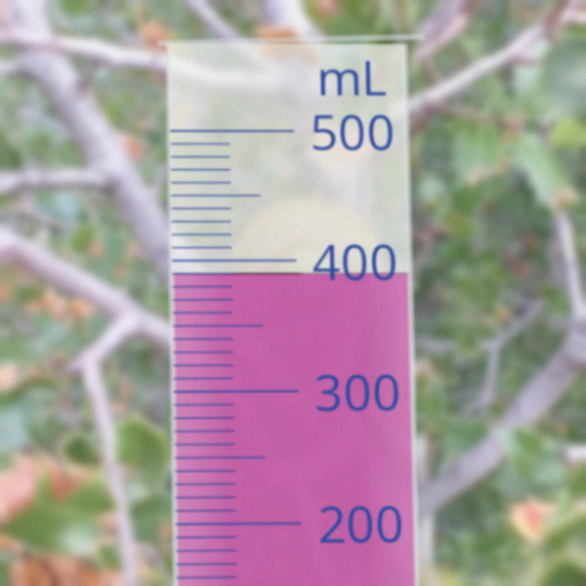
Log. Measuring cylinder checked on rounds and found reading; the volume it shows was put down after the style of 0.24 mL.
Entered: 390 mL
